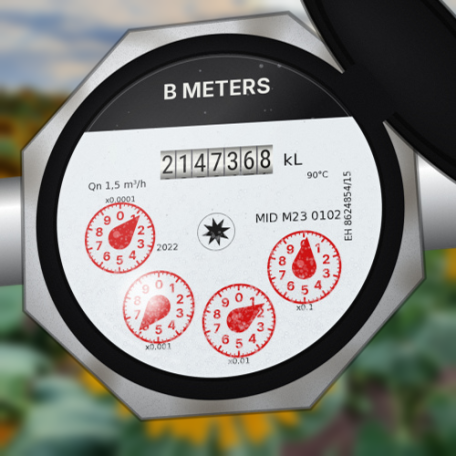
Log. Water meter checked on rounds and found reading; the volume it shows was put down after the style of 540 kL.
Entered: 2147368.0161 kL
